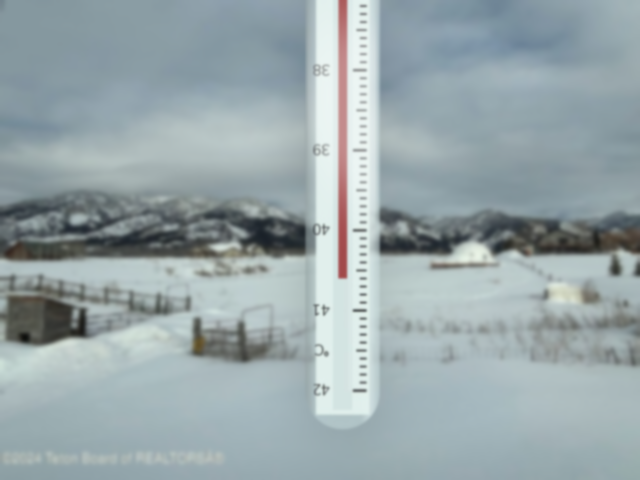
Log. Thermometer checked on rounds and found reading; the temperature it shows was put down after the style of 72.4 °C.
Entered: 40.6 °C
